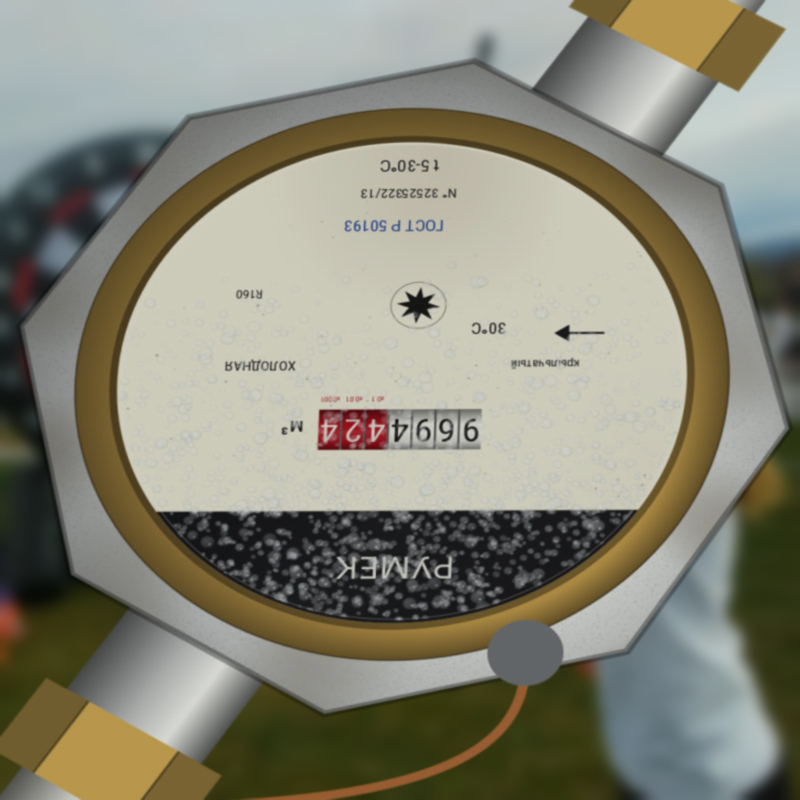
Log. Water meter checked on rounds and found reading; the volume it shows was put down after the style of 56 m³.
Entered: 9694.424 m³
